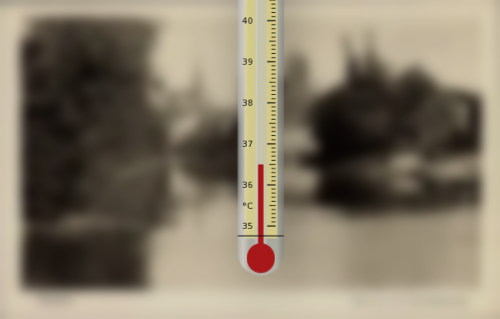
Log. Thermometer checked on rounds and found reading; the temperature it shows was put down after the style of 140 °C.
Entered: 36.5 °C
